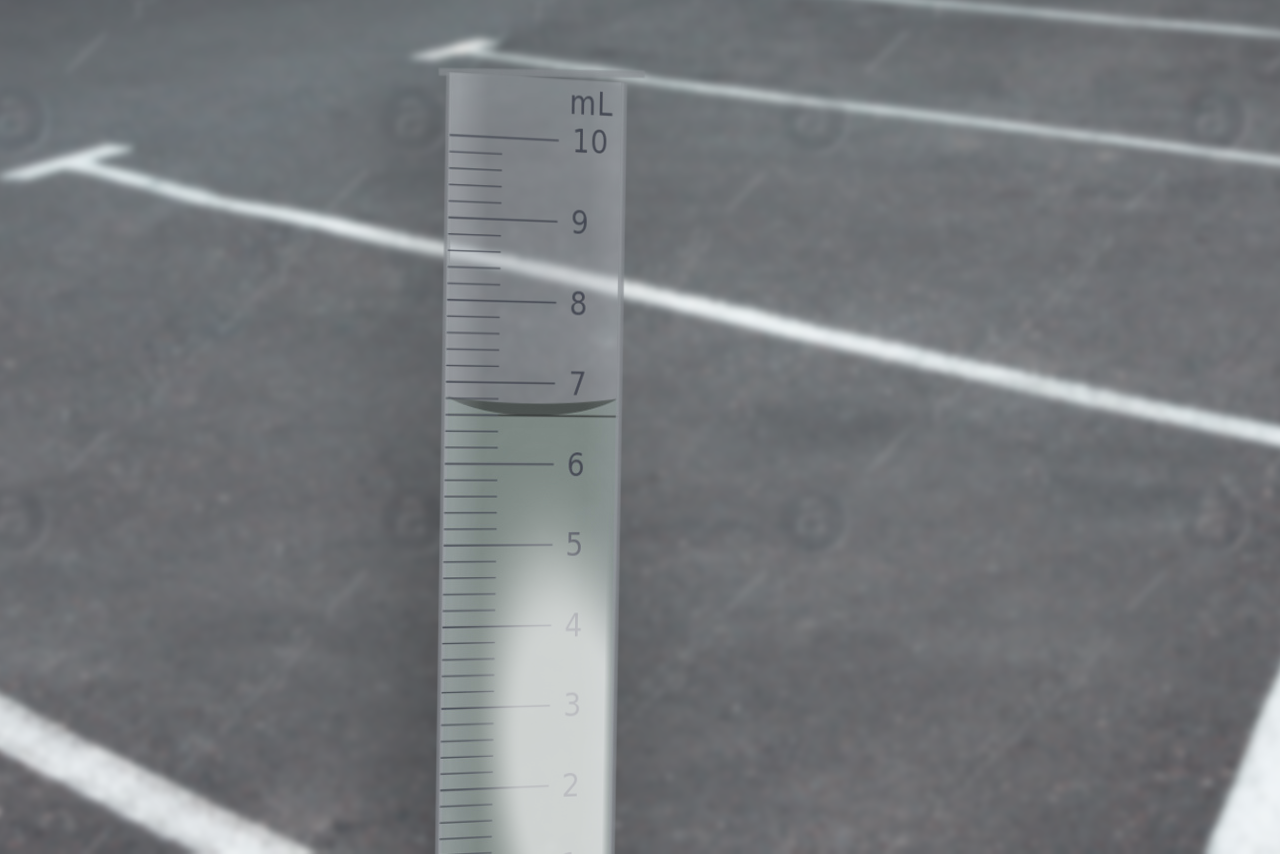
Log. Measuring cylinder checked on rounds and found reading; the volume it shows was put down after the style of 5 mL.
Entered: 6.6 mL
